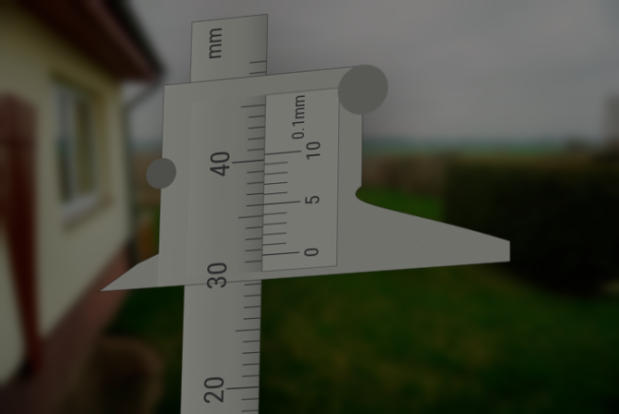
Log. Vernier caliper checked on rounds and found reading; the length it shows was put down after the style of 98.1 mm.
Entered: 31.5 mm
